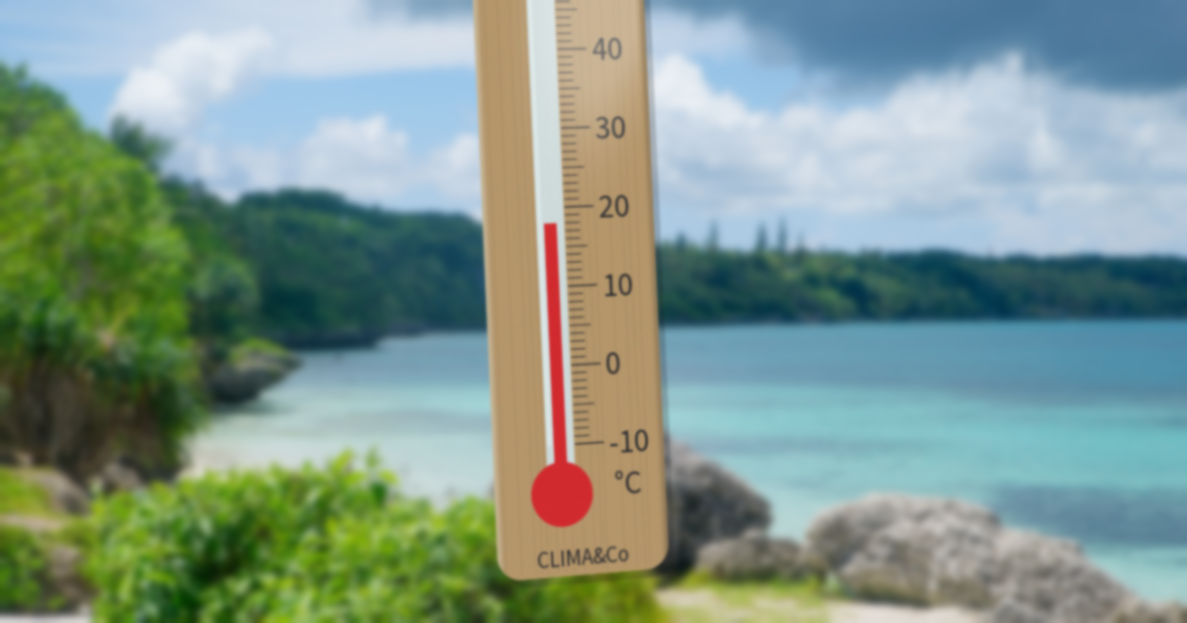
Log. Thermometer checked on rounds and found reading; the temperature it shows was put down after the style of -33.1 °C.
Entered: 18 °C
